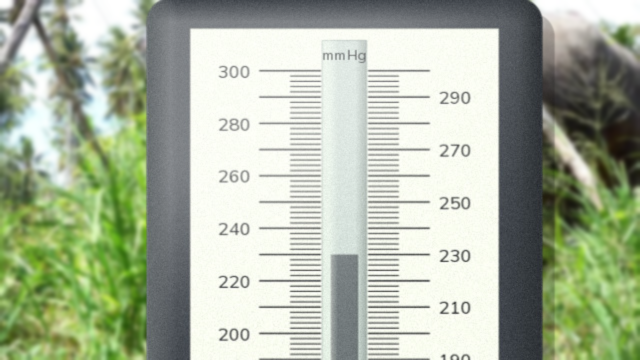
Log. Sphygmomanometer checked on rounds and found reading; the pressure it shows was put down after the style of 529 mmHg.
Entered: 230 mmHg
